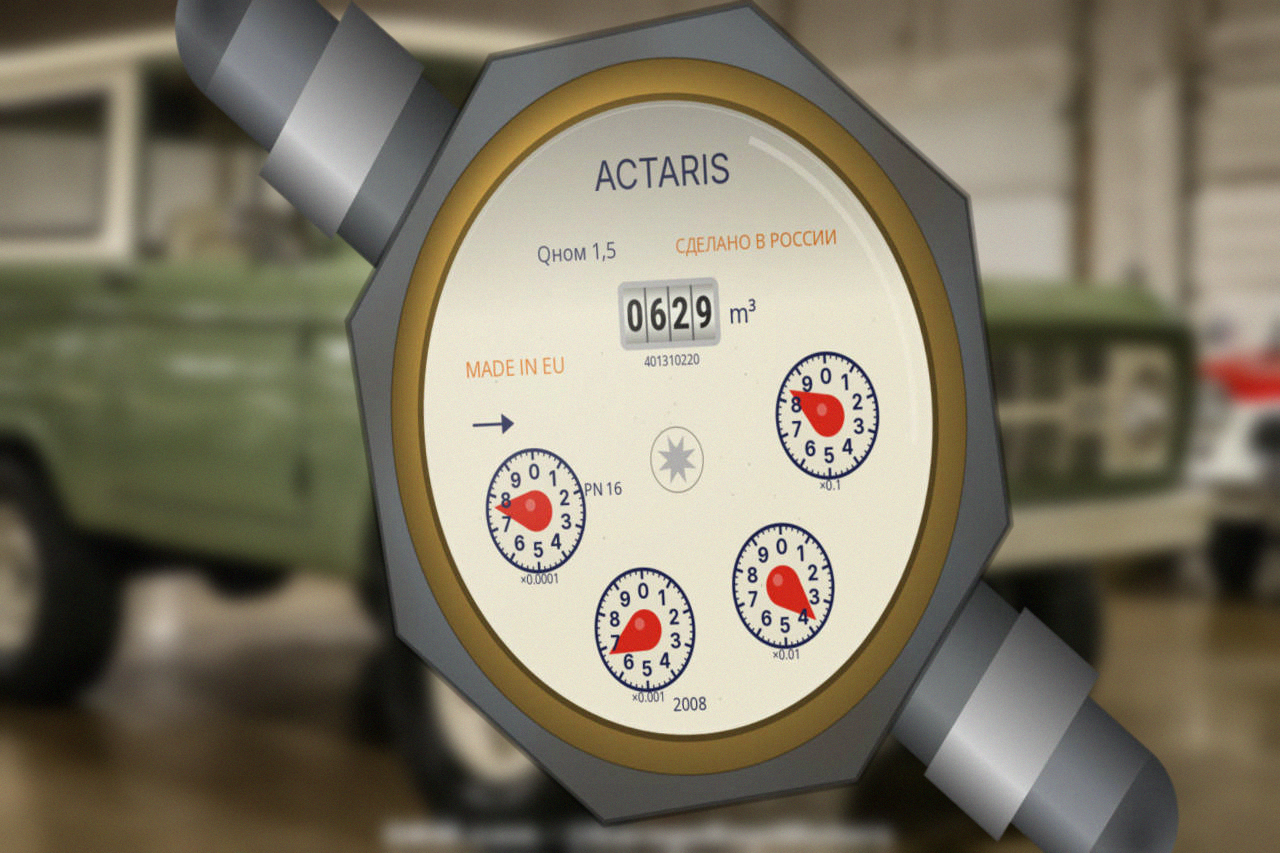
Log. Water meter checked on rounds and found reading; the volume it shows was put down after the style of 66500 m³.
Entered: 629.8367 m³
